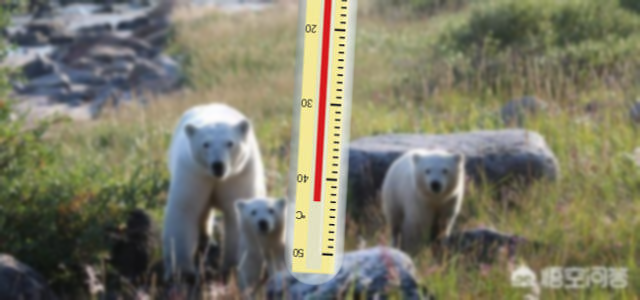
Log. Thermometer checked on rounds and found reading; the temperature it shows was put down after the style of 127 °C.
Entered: 43 °C
